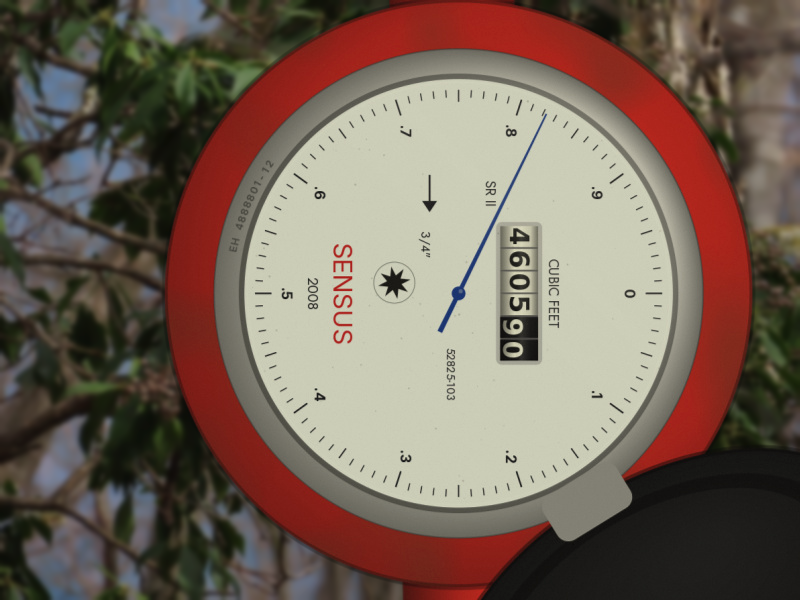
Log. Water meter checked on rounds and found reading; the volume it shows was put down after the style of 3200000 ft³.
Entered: 460589.82 ft³
